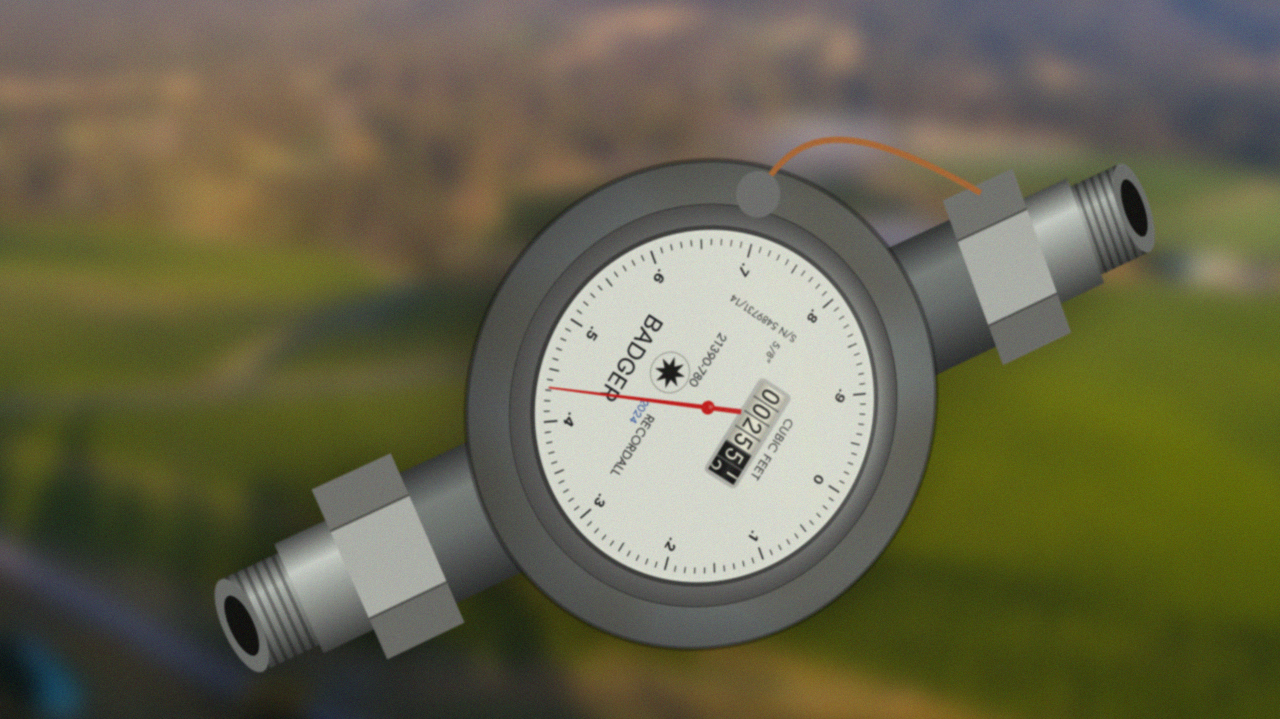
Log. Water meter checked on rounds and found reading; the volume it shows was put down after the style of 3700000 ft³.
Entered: 2551.43 ft³
